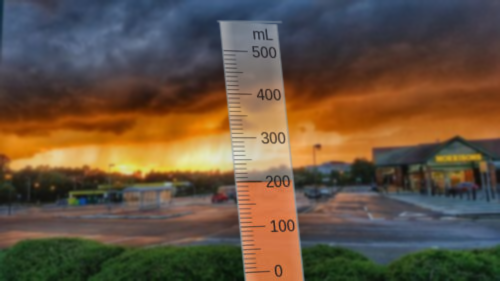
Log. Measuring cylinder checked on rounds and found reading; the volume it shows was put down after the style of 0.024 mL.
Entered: 200 mL
